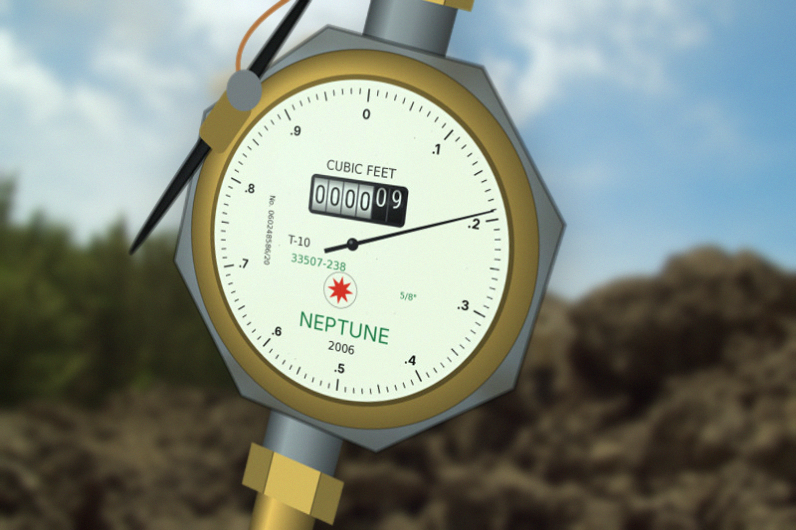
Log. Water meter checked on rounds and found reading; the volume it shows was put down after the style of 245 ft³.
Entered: 9.19 ft³
